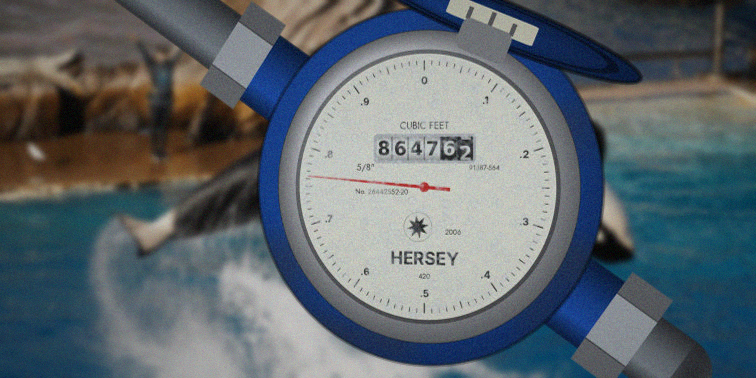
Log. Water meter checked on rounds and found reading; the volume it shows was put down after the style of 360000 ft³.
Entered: 864761.76 ft³
